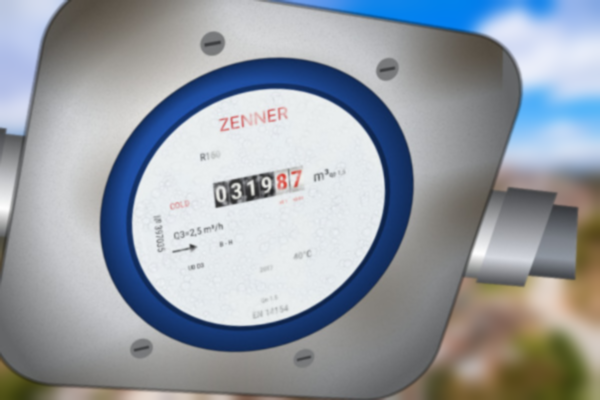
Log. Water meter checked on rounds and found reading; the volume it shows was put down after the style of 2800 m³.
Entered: 319.87 m³
